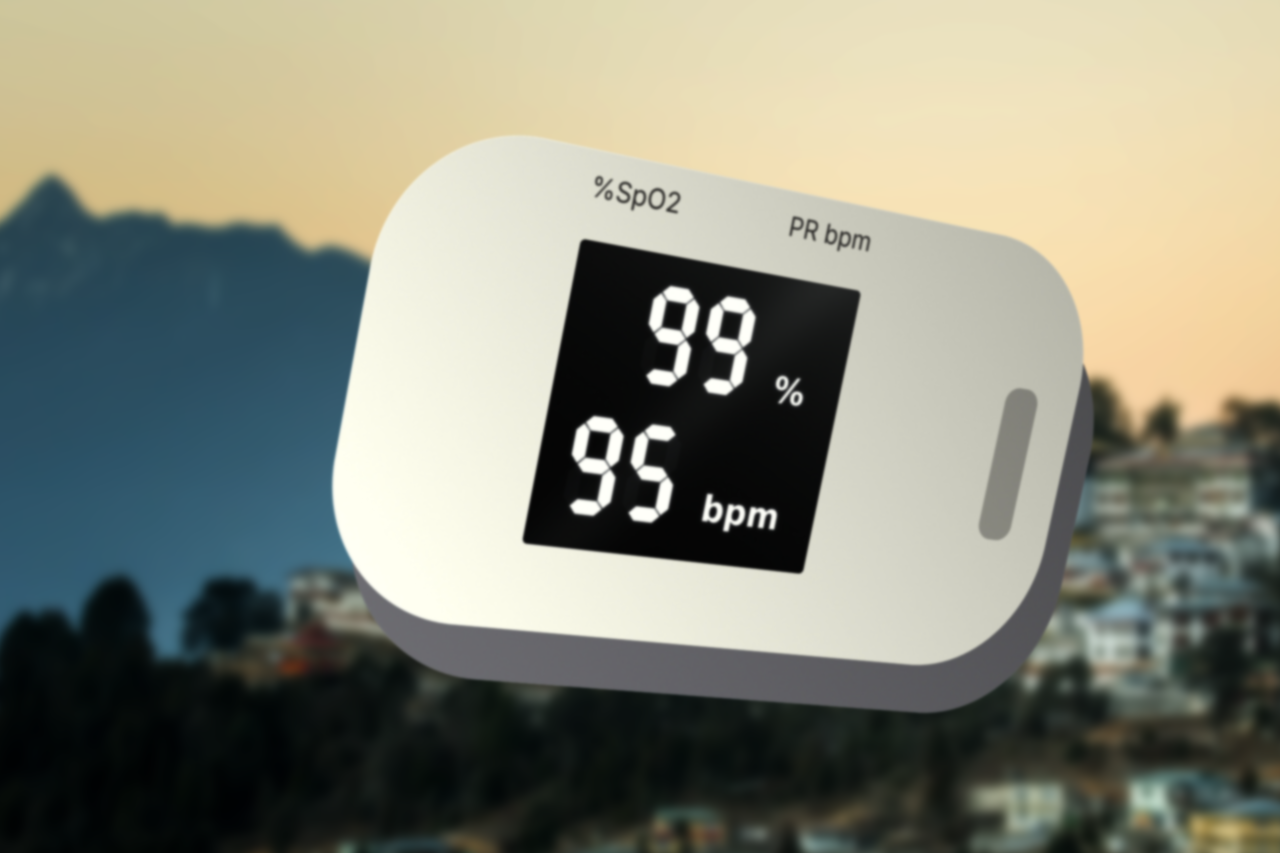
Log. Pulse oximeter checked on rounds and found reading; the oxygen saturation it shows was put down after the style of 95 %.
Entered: 99 %
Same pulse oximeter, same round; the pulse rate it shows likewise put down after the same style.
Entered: 95 bpm
